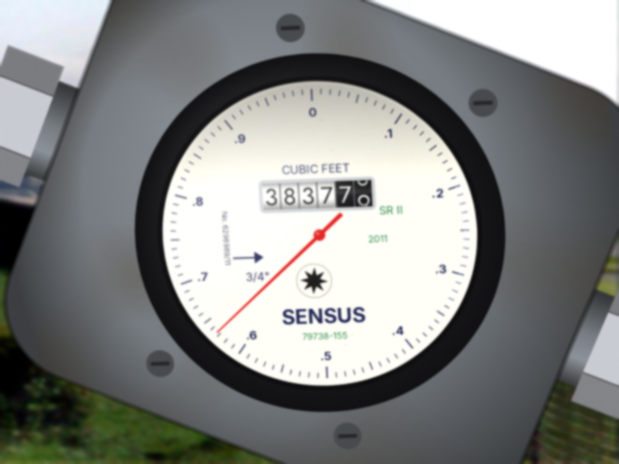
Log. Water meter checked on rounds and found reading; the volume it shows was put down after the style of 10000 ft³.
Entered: 383778.63 ft³
